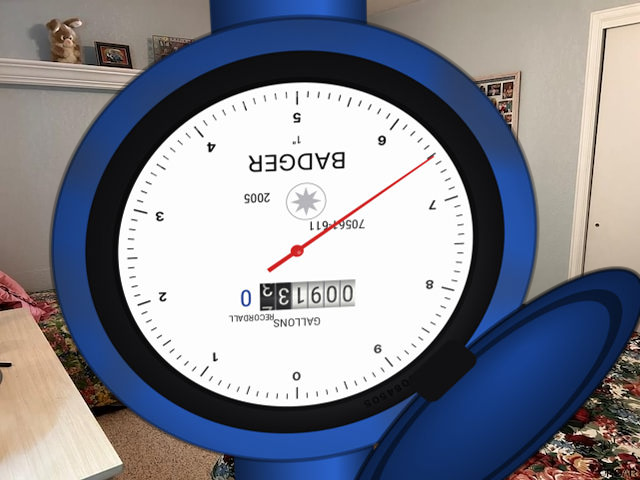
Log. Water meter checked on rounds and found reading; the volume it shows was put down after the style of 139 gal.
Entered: 91326.5 gal
